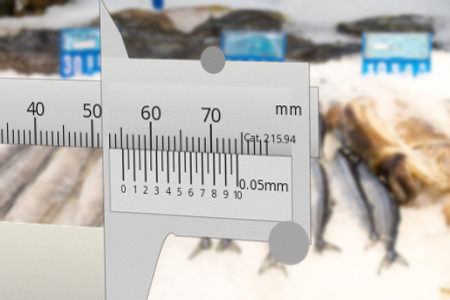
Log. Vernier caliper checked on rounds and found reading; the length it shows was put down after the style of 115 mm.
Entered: 55.2 mm
